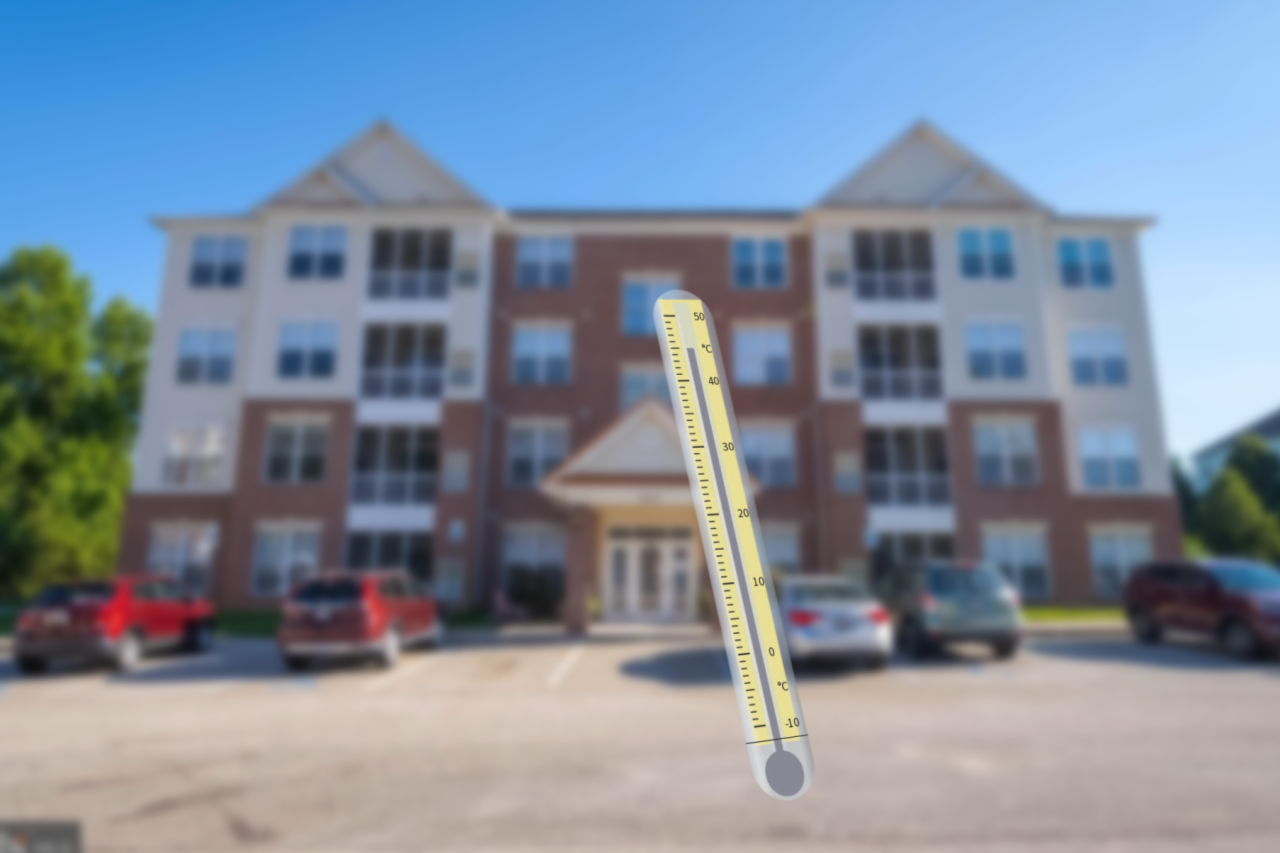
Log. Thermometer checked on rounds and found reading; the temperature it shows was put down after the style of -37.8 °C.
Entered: 45 °C
